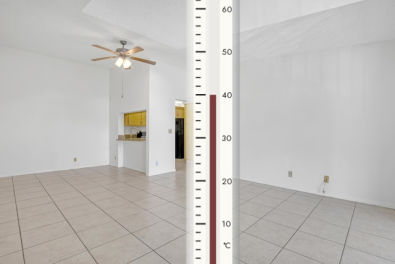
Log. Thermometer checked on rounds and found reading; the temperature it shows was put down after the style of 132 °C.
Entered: 40 °C
